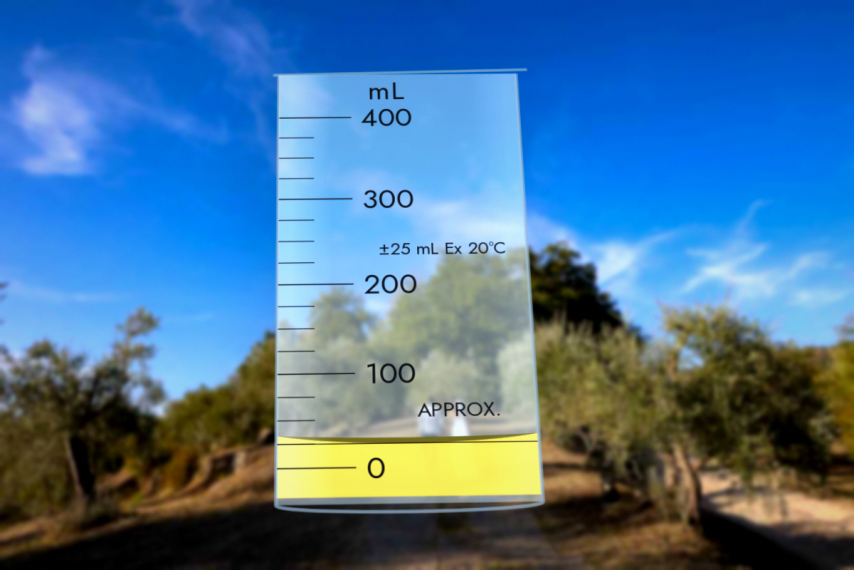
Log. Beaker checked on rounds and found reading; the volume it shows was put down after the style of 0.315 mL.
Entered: 25 mL
